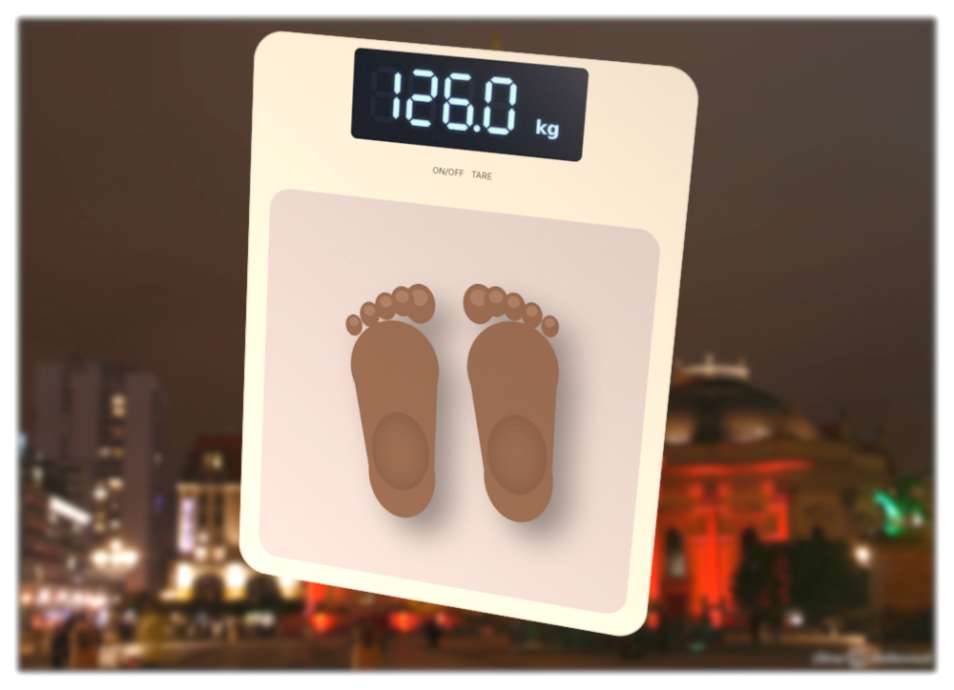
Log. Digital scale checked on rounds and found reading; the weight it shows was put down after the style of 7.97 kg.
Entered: 126.0 kg
